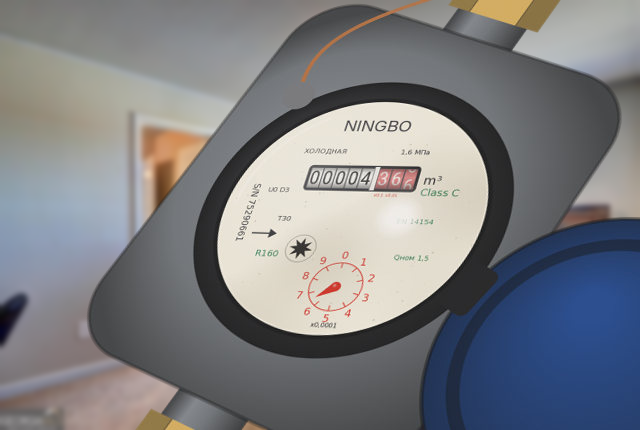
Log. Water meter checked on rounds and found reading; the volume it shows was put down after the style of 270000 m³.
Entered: 4.3656 m³
